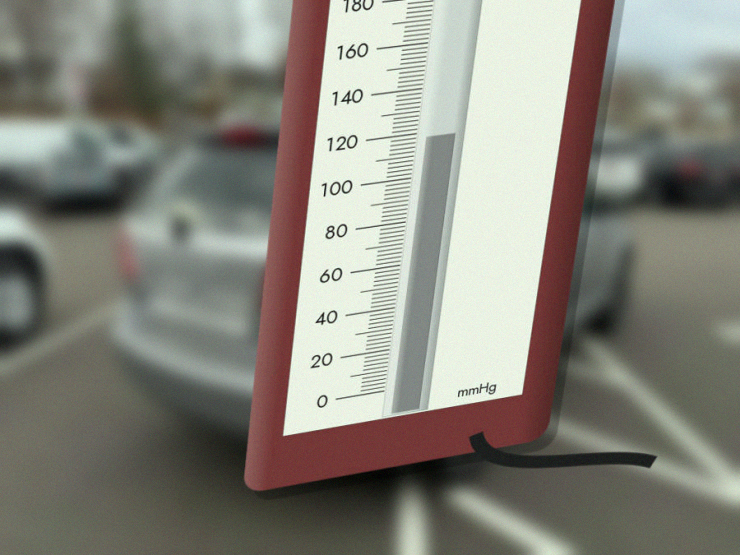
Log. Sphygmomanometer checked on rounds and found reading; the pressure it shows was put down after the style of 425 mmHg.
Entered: 118 mmHg
